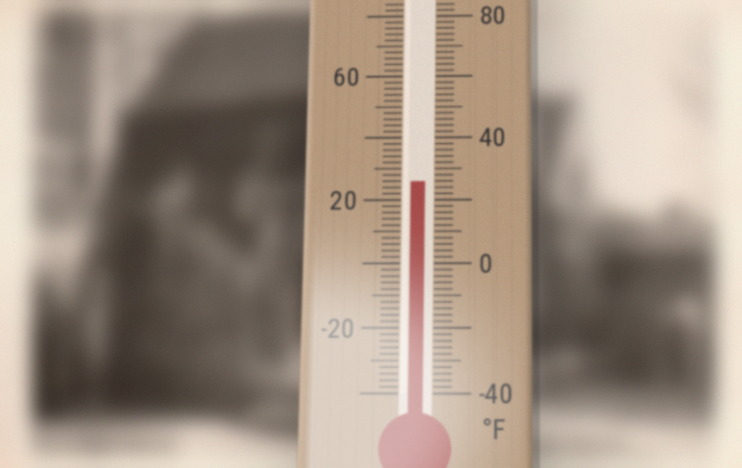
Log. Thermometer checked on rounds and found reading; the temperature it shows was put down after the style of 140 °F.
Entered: 26 °F
